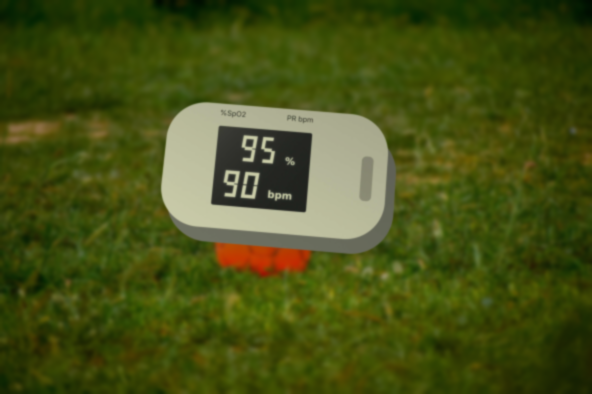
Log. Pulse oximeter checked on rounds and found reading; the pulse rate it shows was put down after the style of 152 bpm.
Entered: 90 bpm
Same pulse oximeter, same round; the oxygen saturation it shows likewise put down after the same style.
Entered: 95 %
